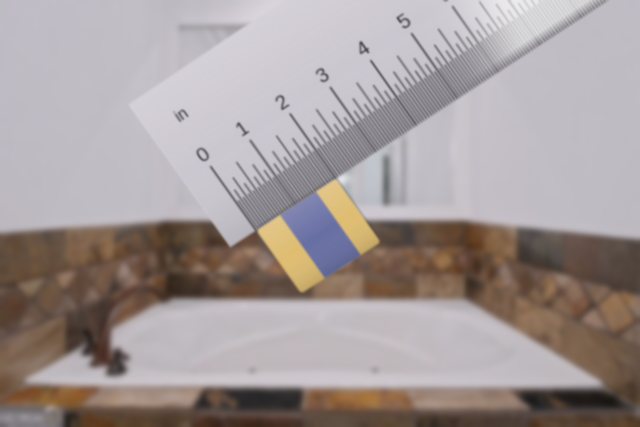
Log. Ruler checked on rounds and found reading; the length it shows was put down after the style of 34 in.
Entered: 2 in
